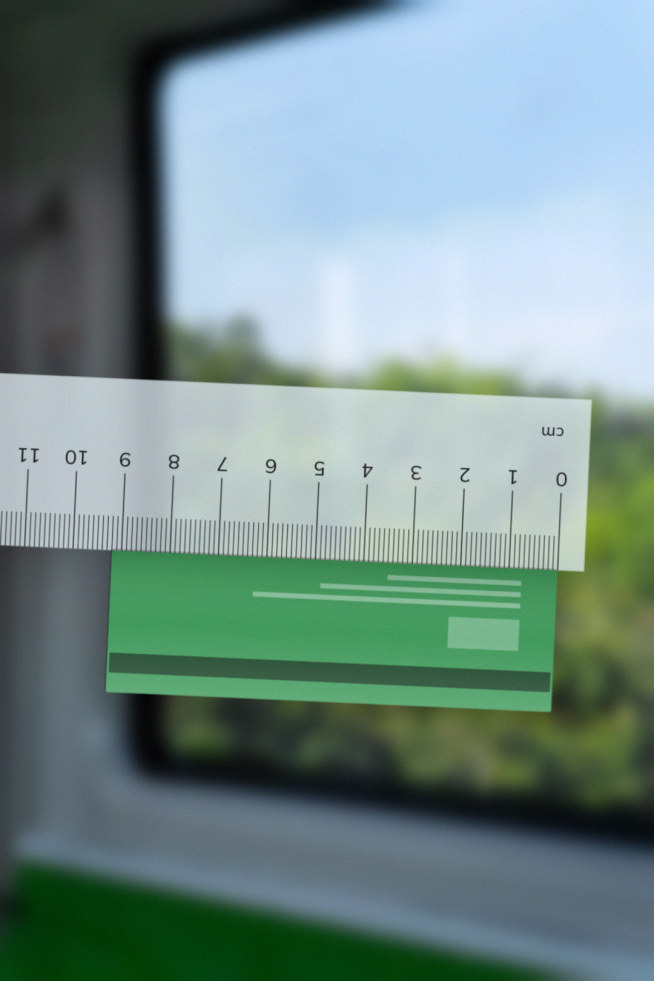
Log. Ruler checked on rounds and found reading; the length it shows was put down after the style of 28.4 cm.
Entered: 9.2 cm
